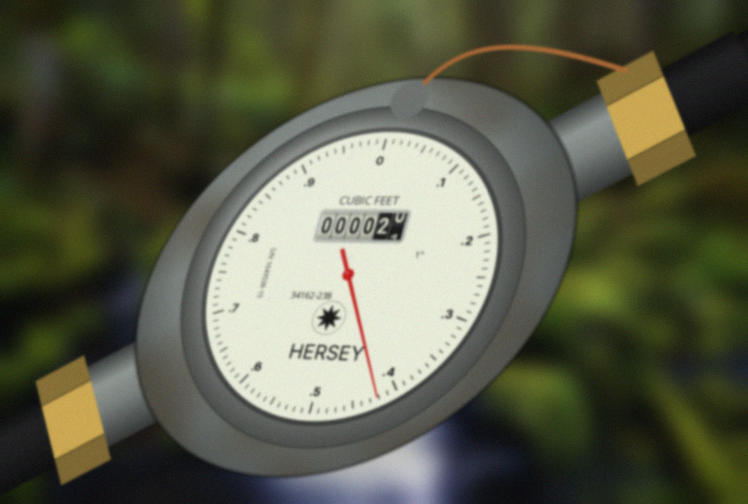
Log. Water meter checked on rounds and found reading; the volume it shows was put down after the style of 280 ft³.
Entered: 20.42 ft³
